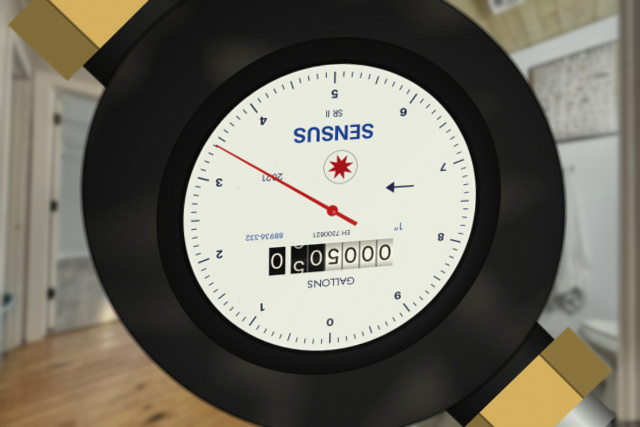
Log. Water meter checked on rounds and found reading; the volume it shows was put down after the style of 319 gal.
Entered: 5053.4 gal
